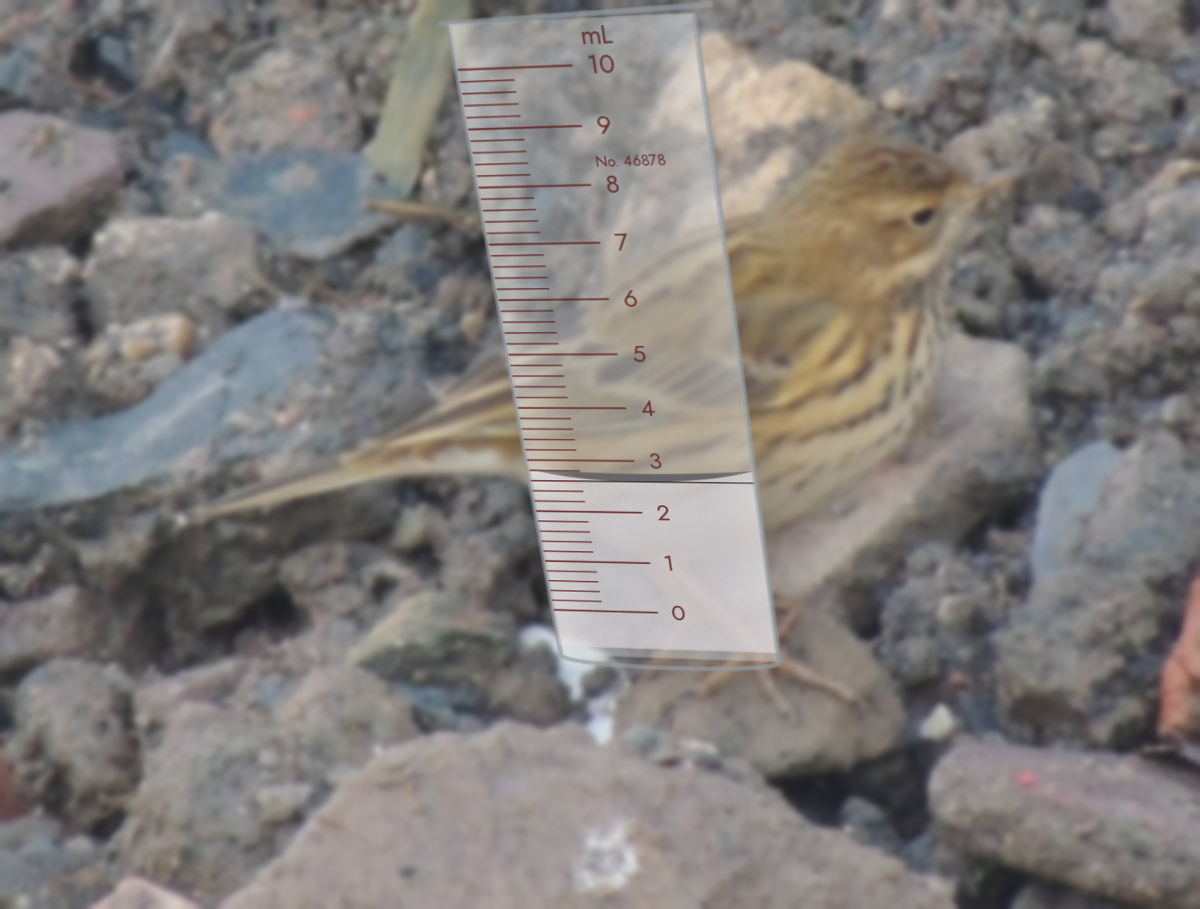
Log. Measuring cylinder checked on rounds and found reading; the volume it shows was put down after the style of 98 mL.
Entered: 2.6 mL
